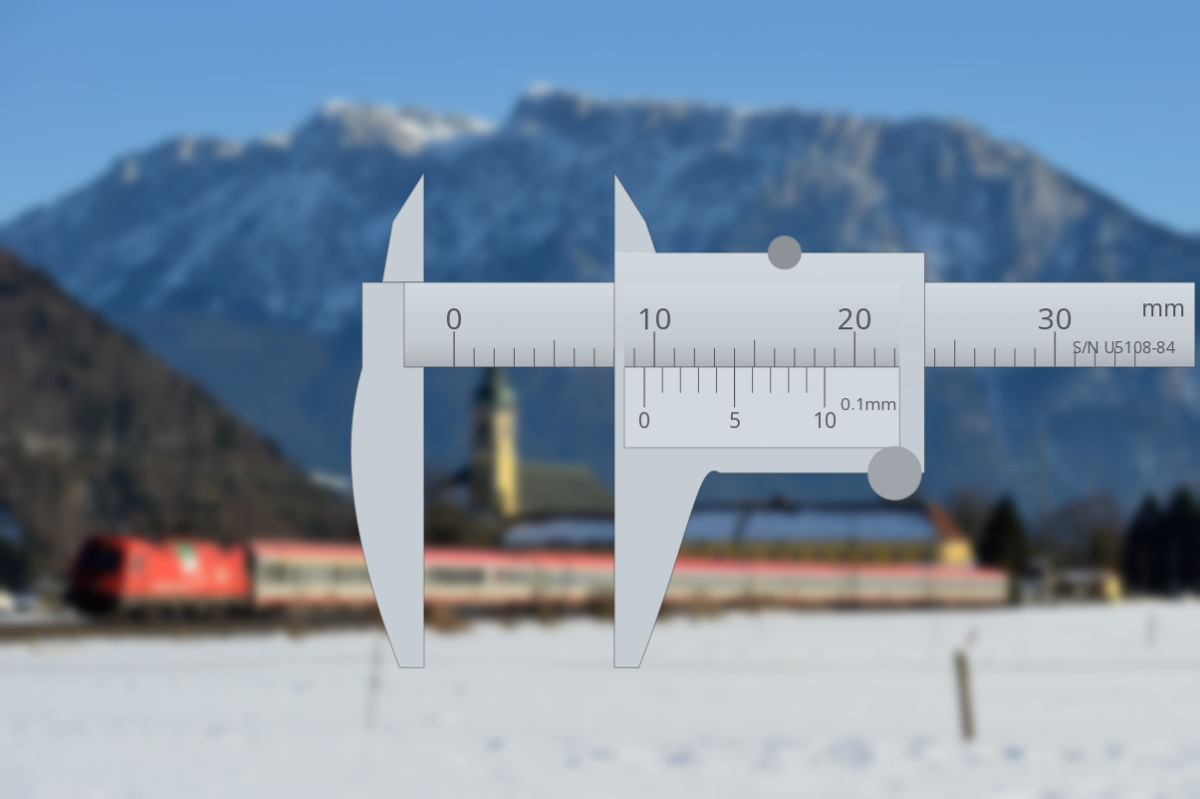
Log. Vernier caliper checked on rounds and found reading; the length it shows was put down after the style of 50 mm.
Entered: 9.5 mm
